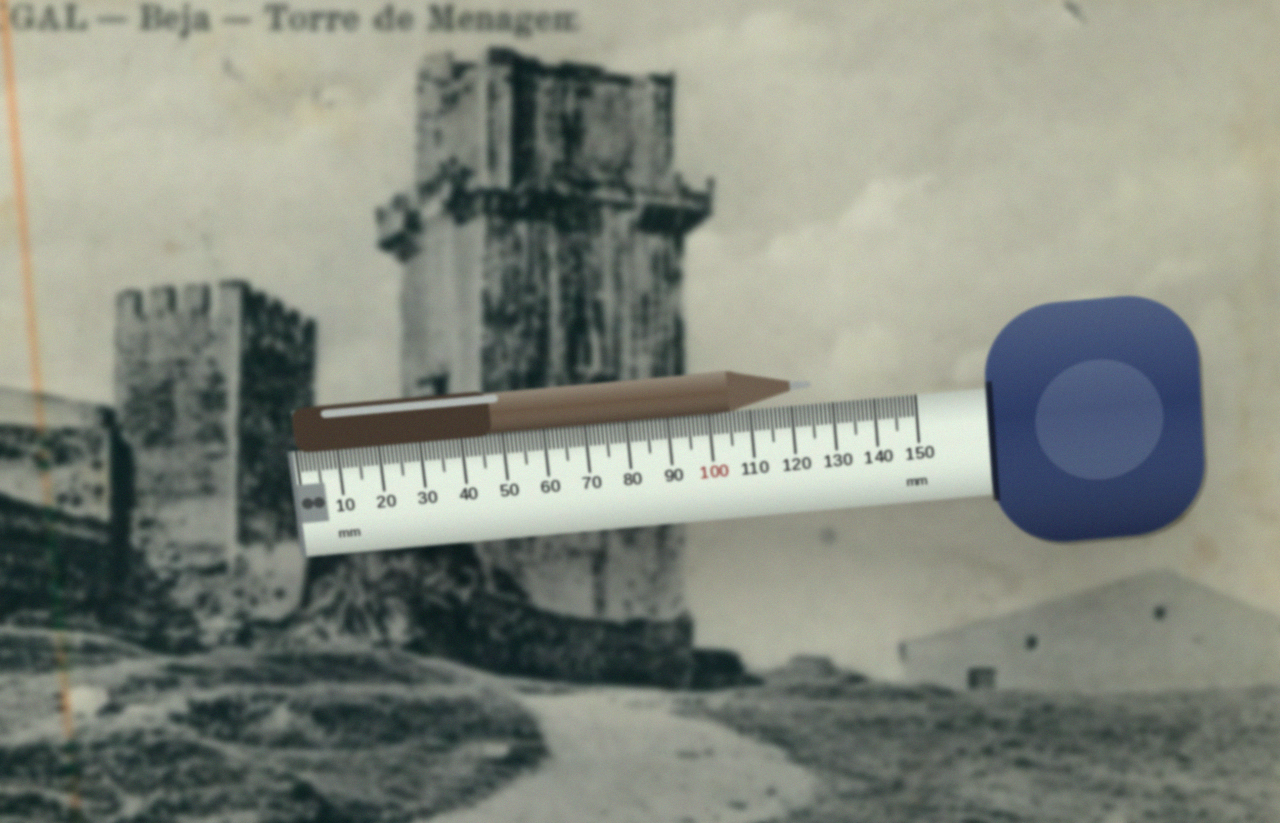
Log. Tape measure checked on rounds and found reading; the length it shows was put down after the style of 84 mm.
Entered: 125 mm
